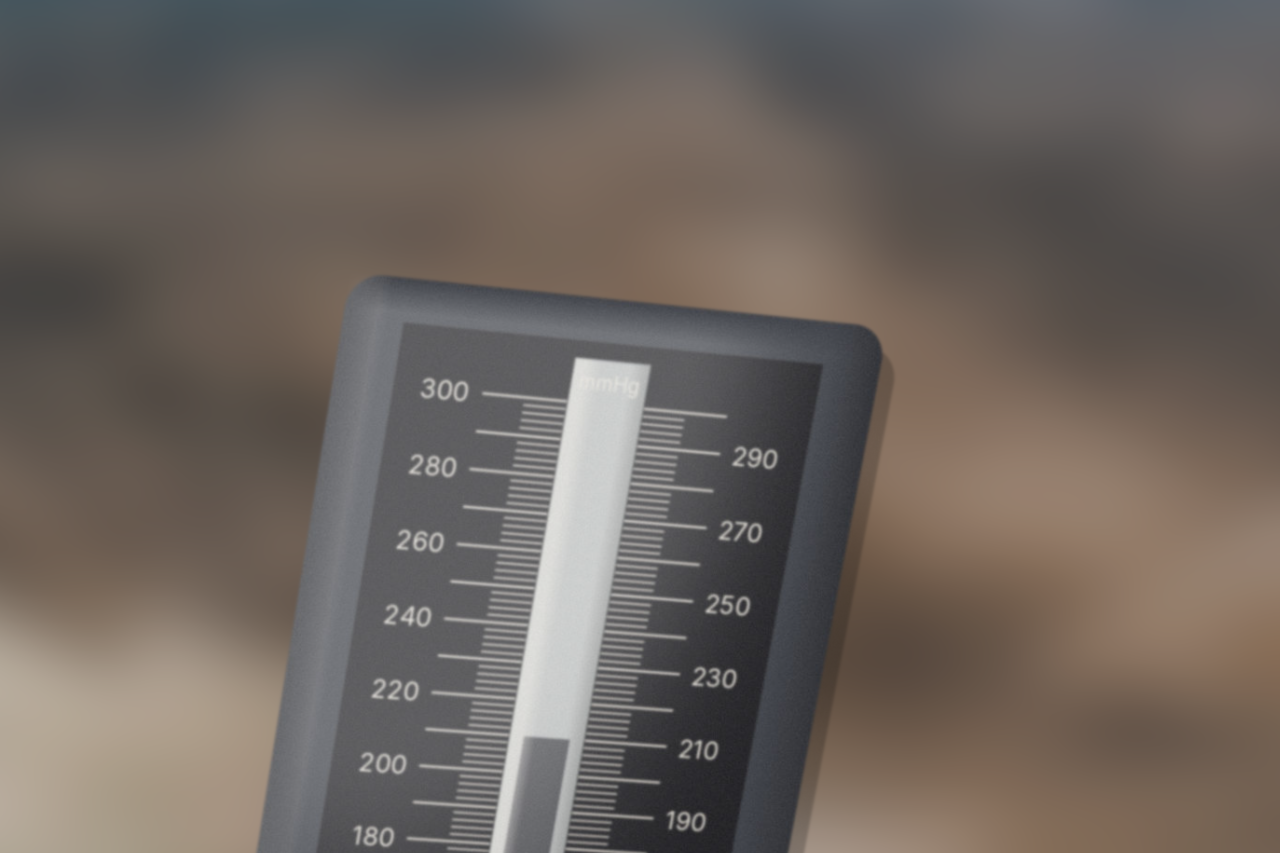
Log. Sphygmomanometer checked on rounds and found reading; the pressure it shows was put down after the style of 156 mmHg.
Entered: 210 mmHg
